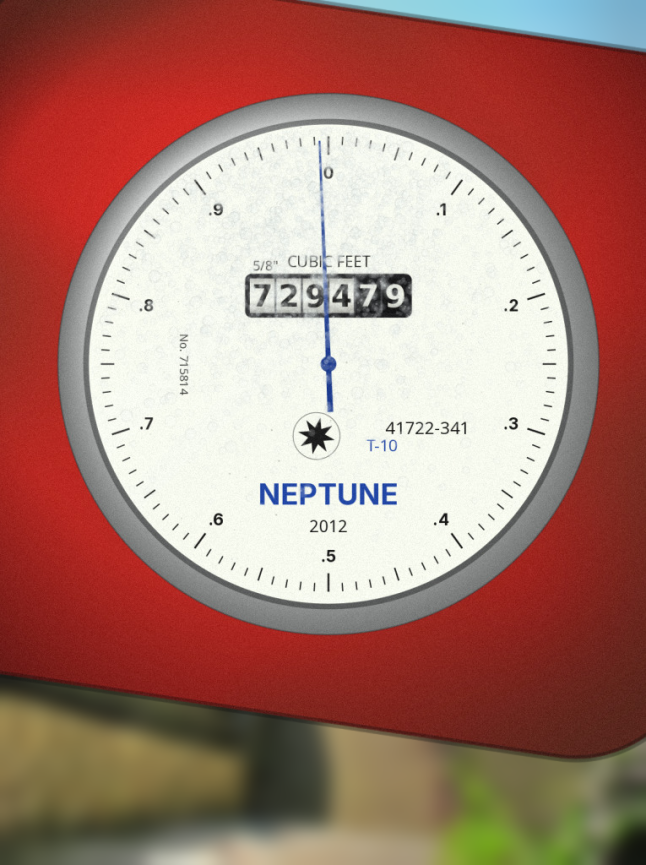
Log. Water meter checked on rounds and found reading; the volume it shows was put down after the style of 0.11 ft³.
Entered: 729478.99 ft³
